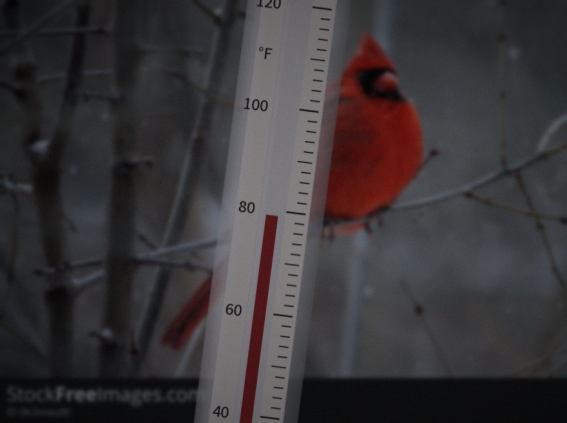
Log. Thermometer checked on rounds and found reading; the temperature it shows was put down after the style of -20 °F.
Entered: 79 °F
